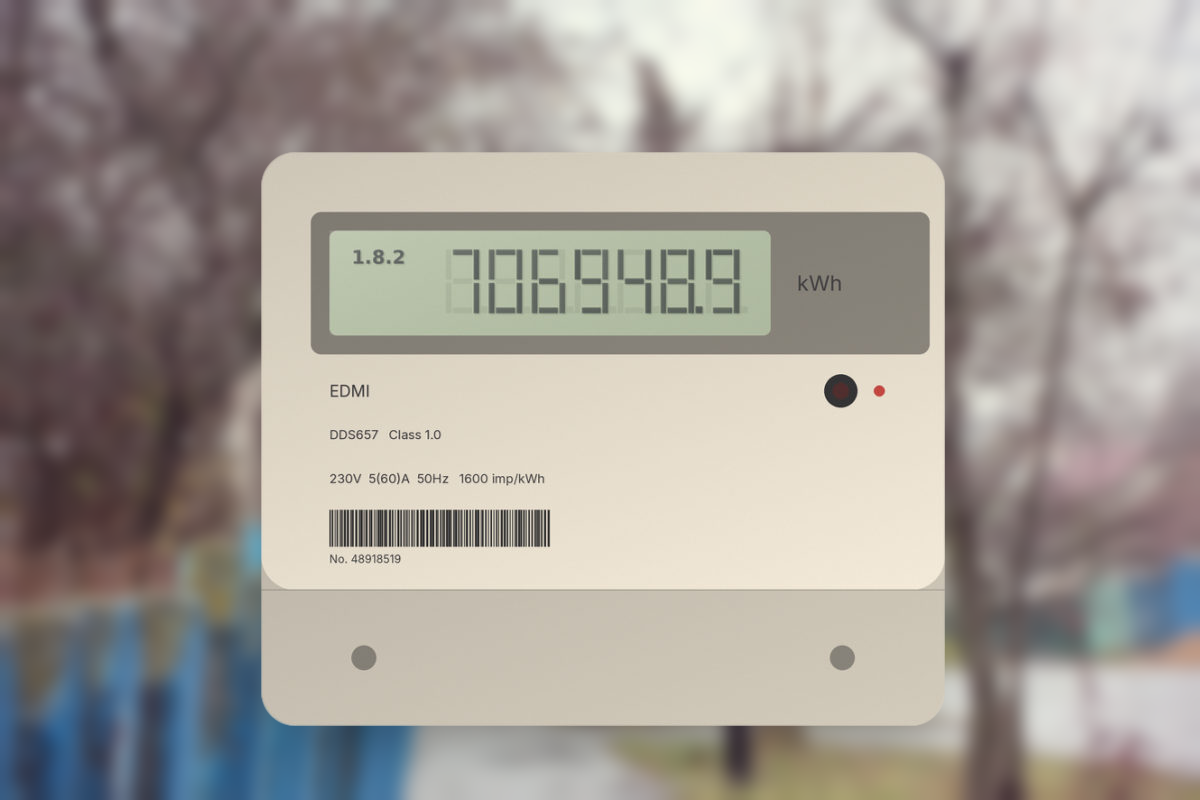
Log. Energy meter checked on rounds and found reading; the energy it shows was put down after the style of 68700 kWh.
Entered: 706948.9 kWh
